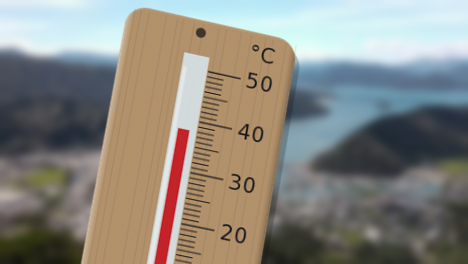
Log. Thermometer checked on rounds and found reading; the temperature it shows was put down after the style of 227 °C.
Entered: 38 °C
